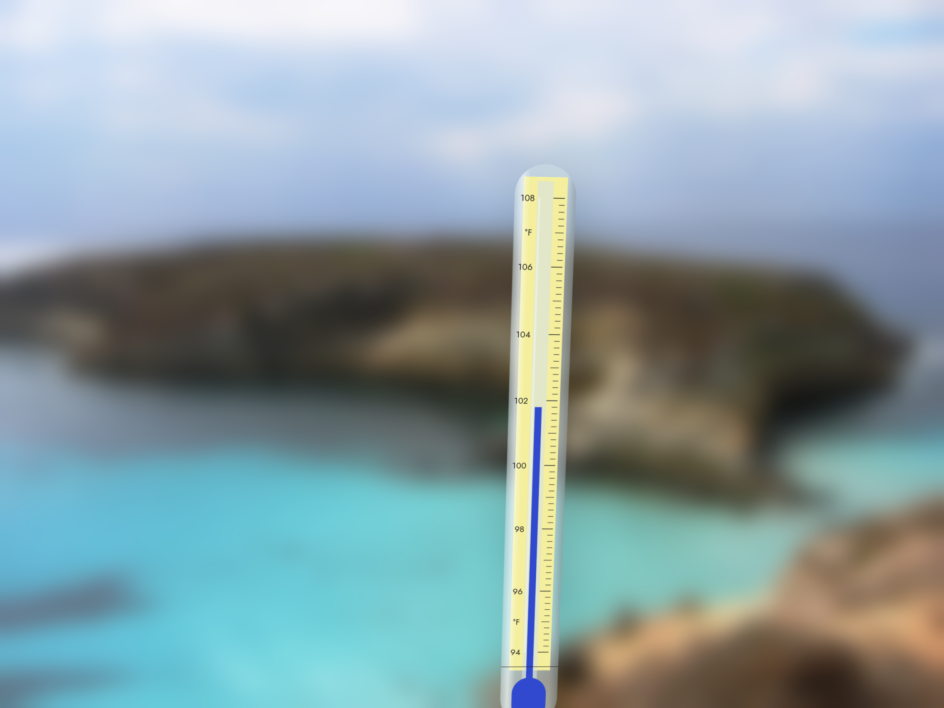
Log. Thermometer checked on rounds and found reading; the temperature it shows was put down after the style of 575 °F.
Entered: 101.8 °F
